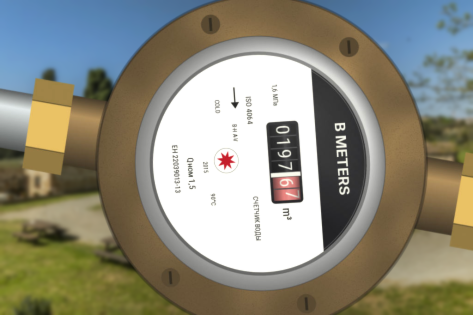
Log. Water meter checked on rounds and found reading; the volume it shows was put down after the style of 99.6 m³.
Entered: 197.67 m³
